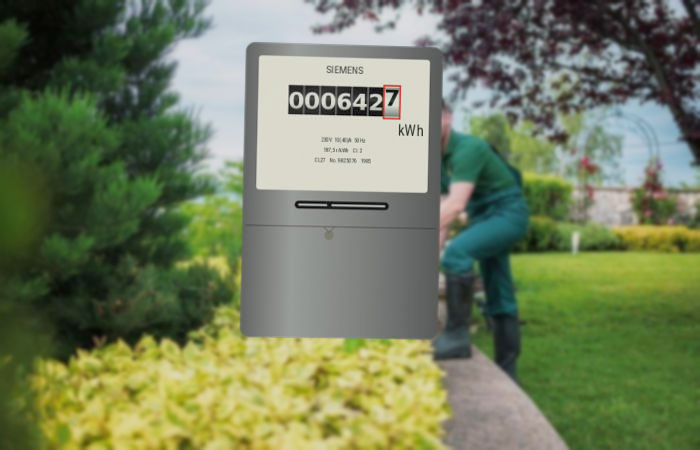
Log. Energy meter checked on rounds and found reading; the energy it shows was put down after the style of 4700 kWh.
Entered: 642.7 kWh
